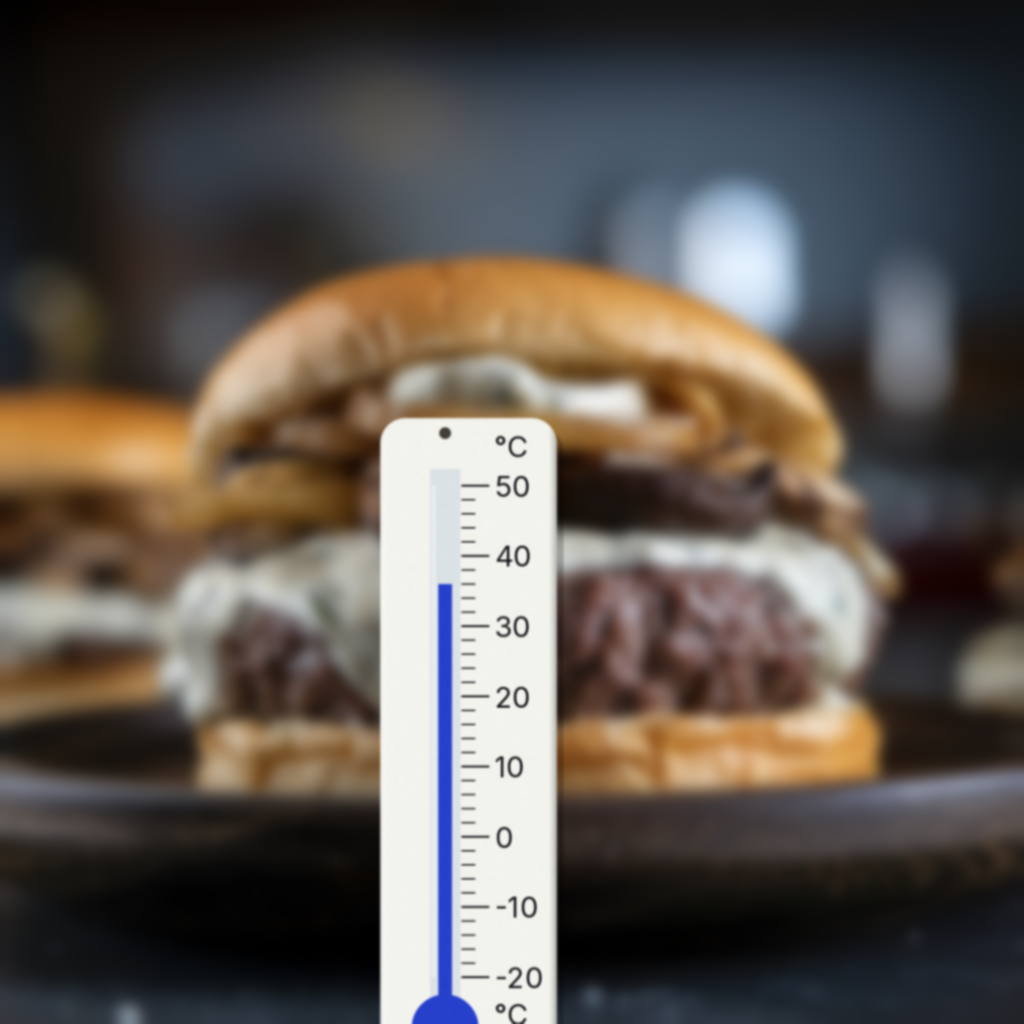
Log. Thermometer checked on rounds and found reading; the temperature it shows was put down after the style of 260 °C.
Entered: 36 °C
